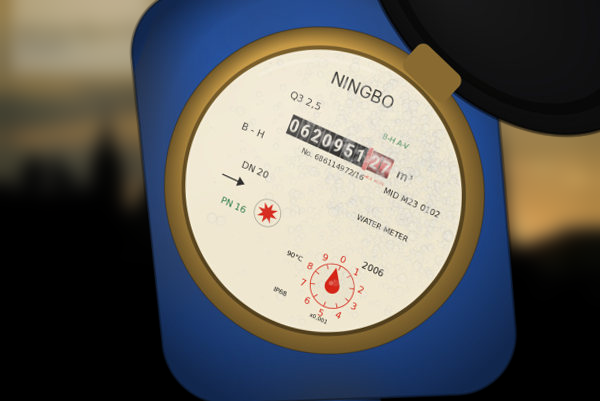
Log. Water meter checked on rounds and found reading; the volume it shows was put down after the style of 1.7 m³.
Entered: 620951.269 m³
